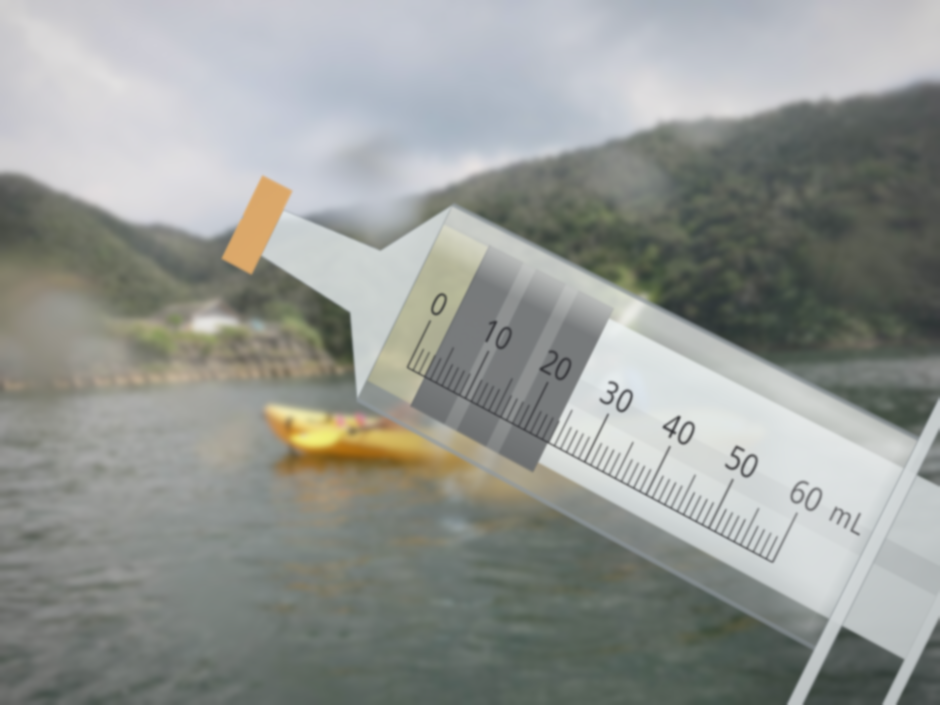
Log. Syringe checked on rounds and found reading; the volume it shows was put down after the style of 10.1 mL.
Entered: 3 mL
